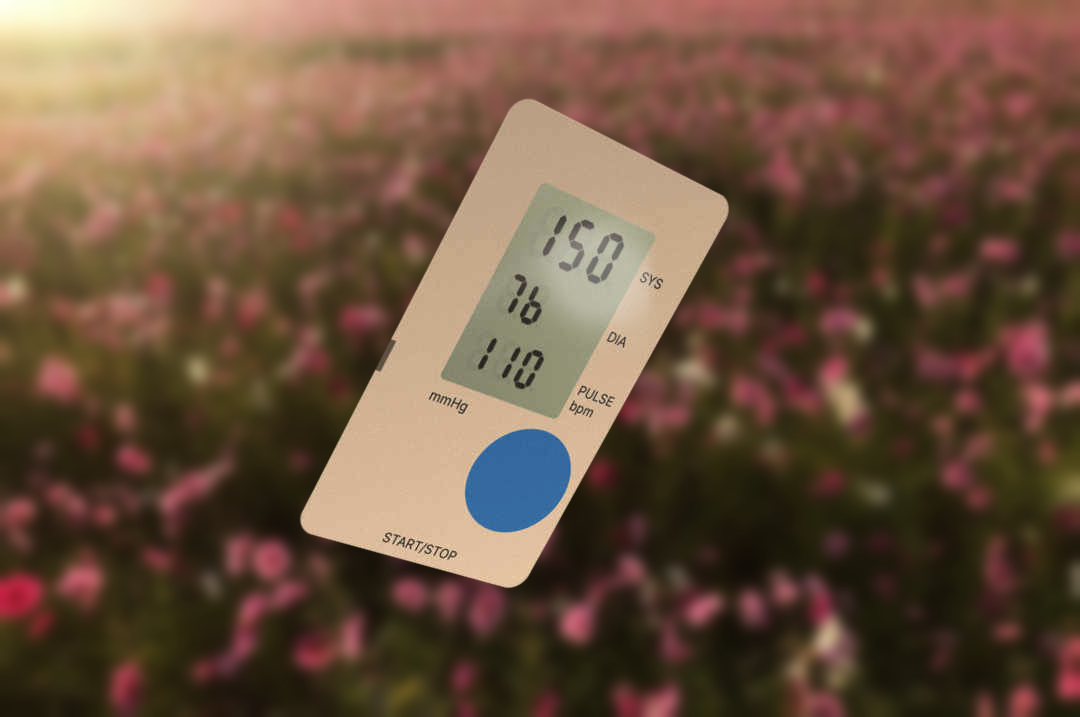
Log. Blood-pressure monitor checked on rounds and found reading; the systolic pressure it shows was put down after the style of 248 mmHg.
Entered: 150 mmHg
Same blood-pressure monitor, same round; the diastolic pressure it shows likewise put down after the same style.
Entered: 76 mmHg
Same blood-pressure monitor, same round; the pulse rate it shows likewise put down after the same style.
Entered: 110 bpm
